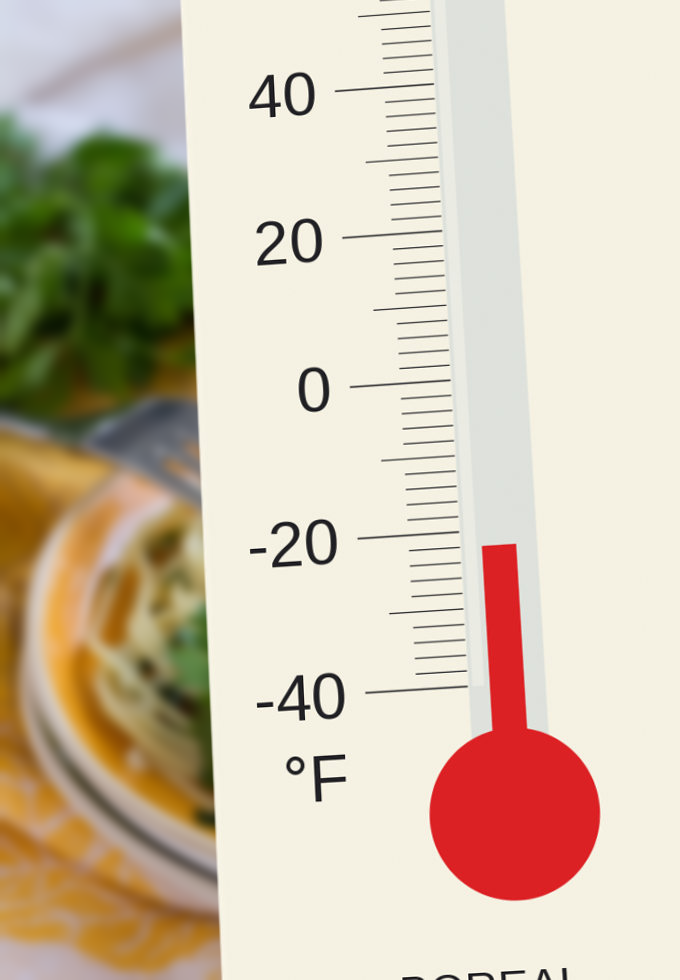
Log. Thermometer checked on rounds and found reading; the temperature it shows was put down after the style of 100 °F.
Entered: -22 °F
